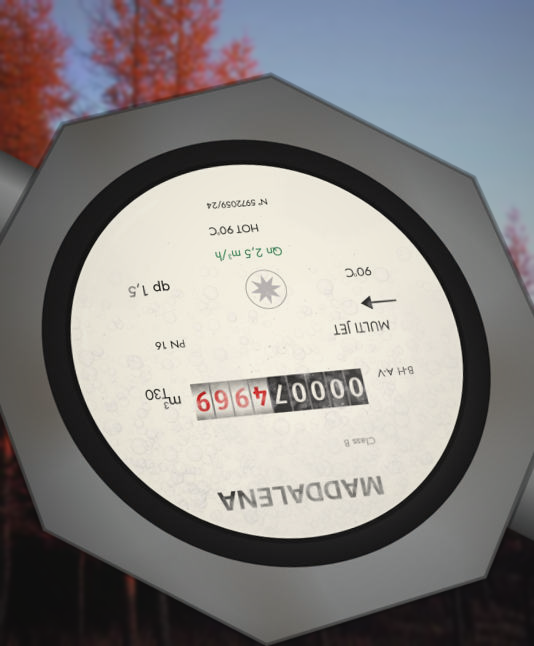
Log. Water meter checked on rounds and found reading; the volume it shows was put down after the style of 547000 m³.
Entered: 7.4969 m³
